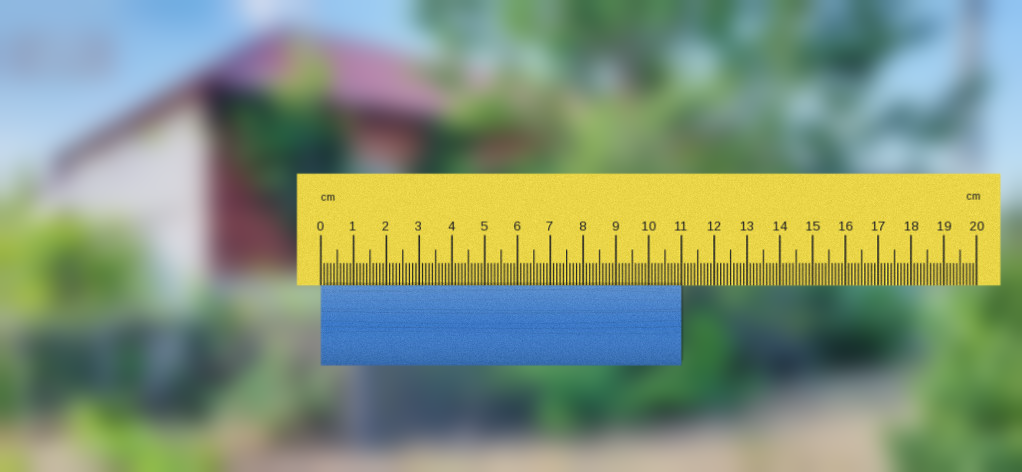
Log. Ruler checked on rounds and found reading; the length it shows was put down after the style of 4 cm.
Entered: 11 cm
